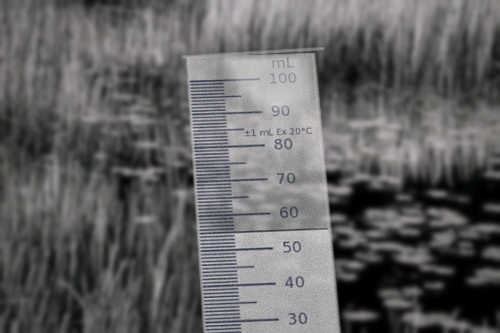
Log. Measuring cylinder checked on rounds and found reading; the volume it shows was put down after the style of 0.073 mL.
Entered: 55 mL
